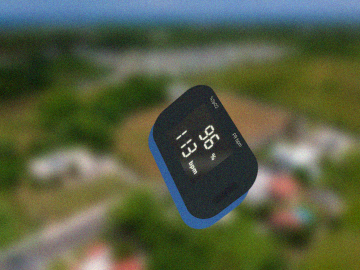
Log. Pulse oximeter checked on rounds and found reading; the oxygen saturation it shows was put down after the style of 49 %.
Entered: 96 %
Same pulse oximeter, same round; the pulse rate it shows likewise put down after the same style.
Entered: 113 bpm
